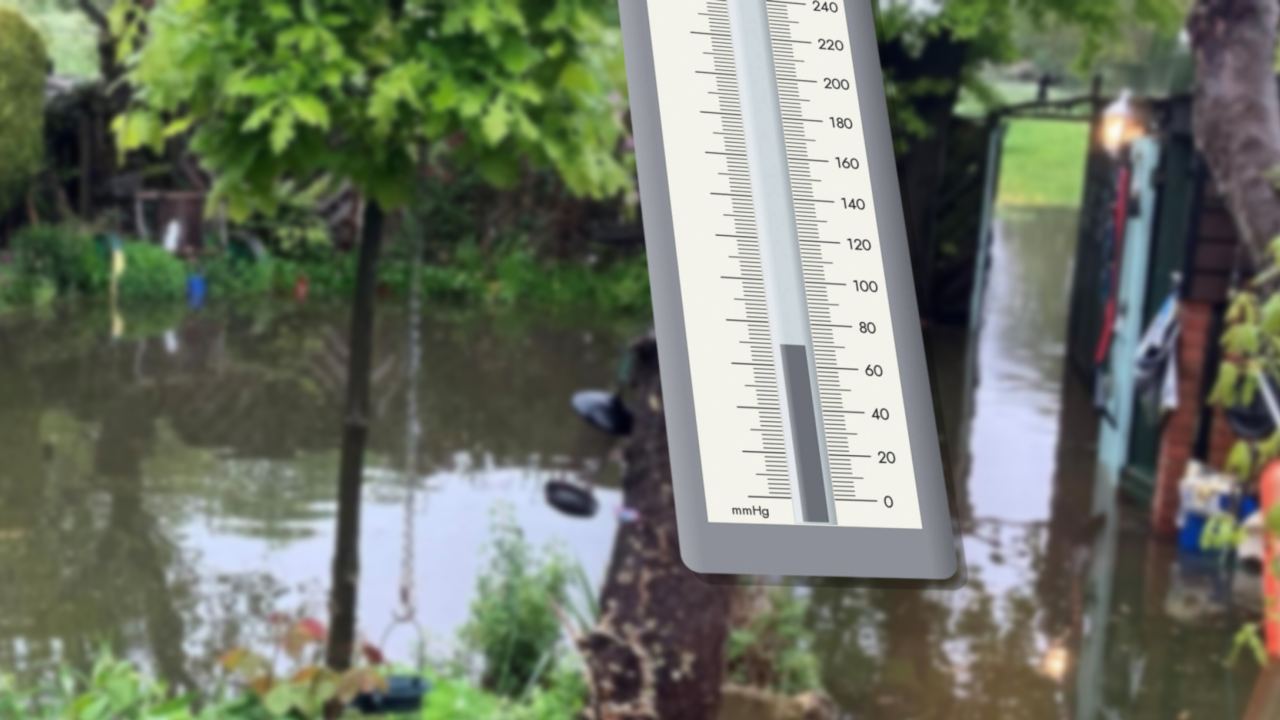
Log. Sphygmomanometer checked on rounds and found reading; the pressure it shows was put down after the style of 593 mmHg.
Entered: 70 mmHg
